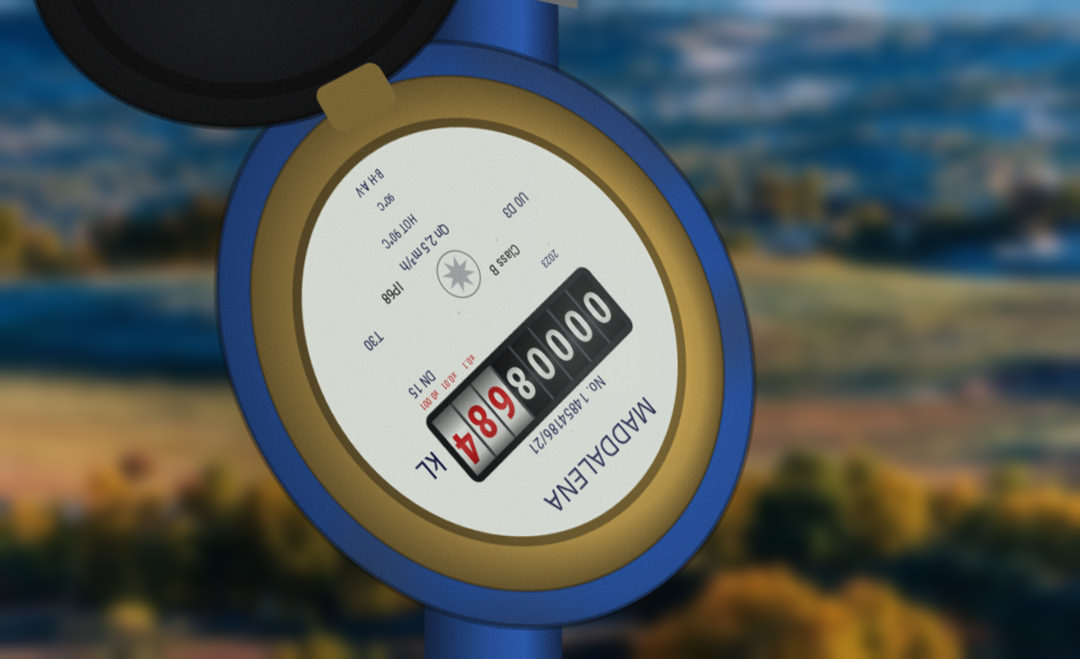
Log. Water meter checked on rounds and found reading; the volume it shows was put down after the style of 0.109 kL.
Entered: 8.684 kL
